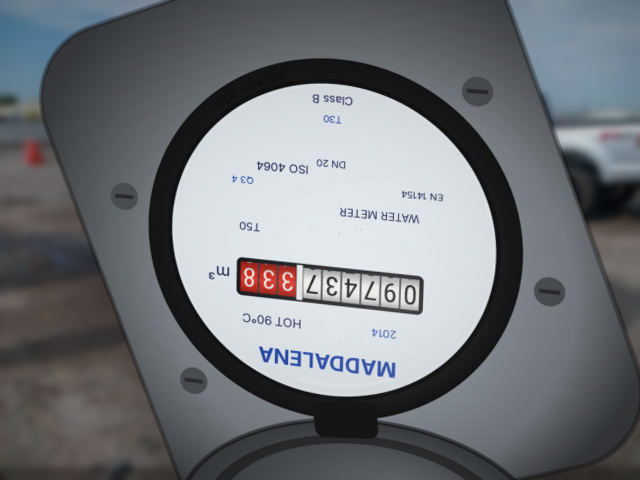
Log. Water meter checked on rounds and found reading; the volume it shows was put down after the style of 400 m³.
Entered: 97437.338 m³
